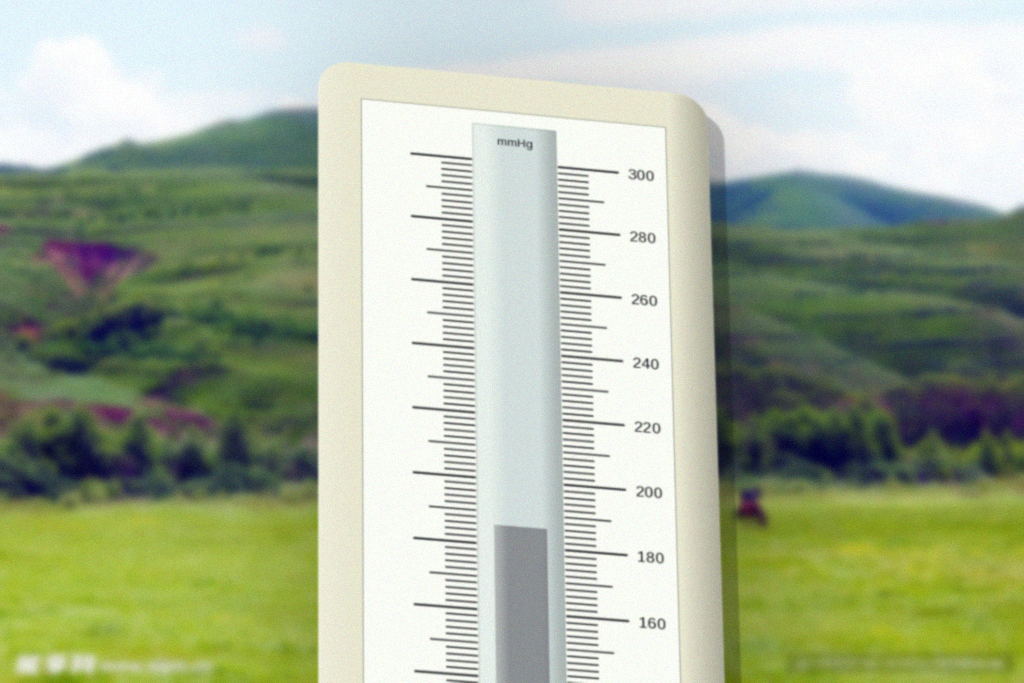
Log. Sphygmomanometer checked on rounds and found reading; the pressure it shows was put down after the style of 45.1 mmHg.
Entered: 186 mmHg
